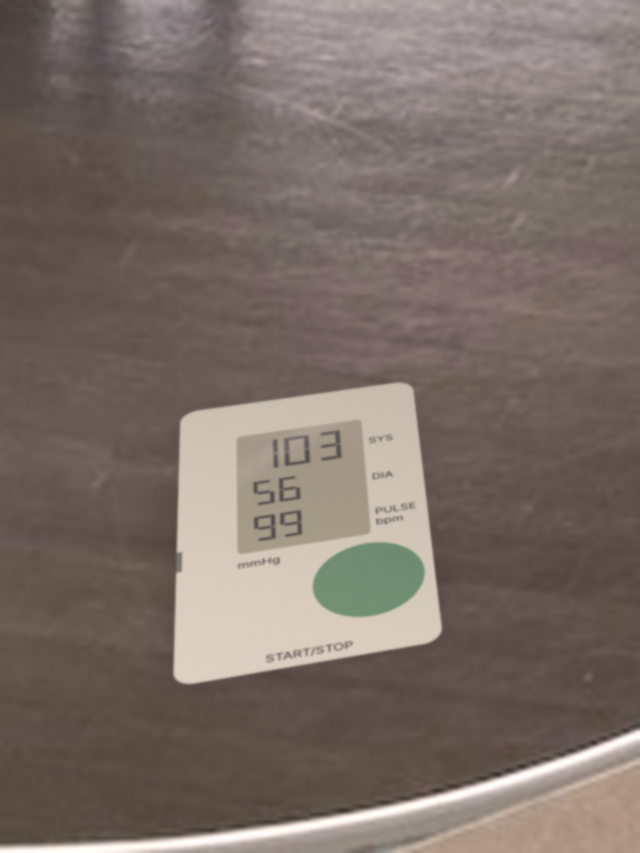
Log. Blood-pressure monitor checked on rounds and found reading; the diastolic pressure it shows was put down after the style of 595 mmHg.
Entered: 56 mmHg
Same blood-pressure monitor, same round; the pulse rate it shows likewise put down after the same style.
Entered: 99 bpm
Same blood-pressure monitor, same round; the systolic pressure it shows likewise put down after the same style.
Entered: 103 mmHg
